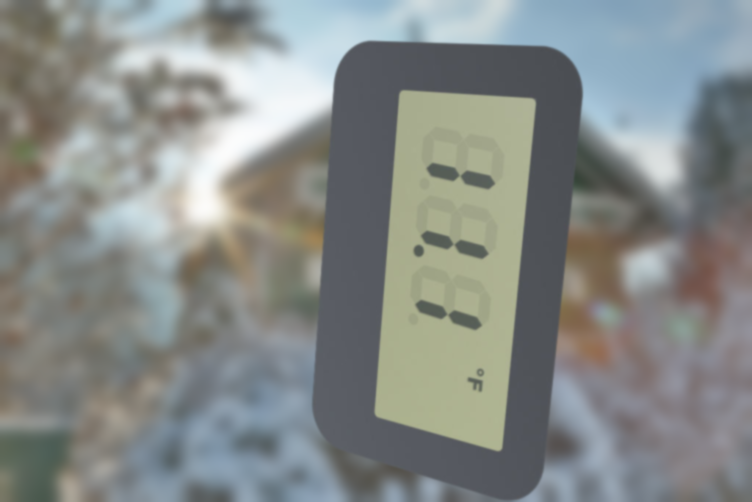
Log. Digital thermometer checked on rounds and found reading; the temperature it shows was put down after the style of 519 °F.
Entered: 11.1 °F
